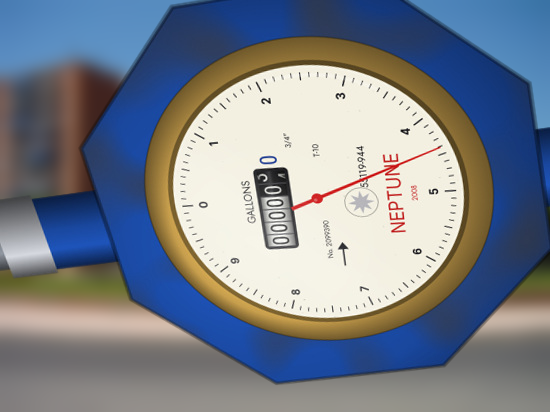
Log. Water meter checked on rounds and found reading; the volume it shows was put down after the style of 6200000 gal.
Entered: 34.4 gal
